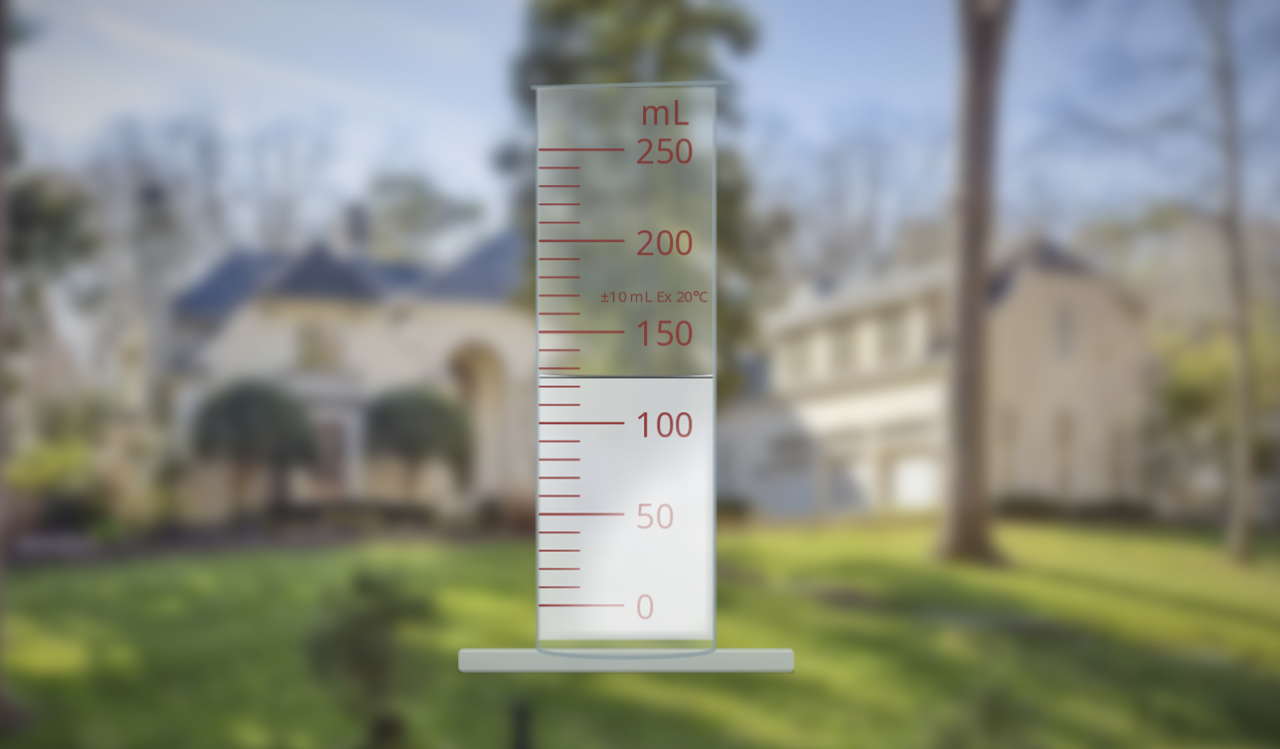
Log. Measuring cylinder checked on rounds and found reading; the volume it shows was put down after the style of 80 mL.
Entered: 125 mL
